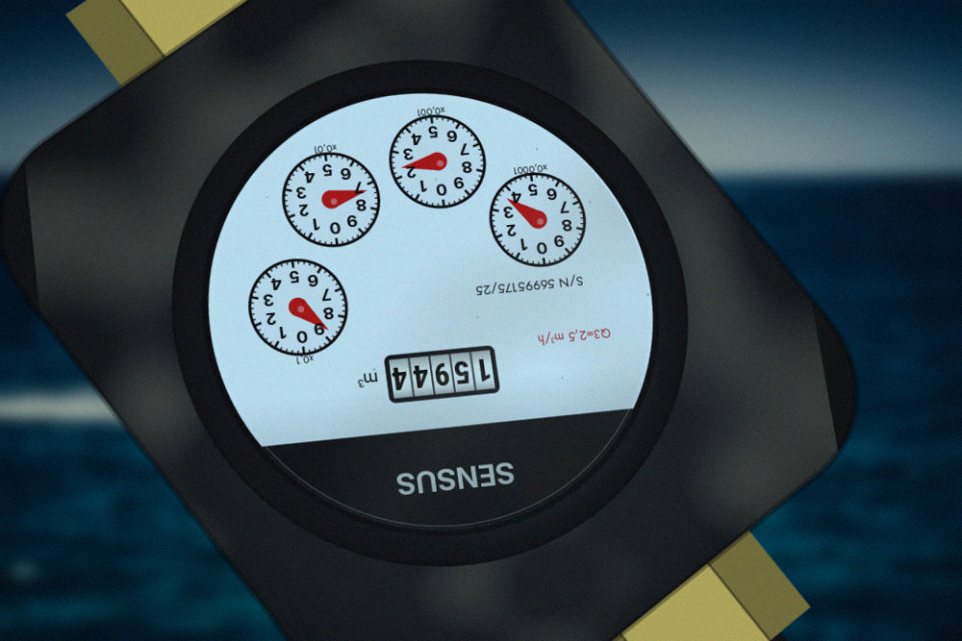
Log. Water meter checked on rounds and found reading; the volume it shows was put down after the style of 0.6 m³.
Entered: 15944.8723 m³
